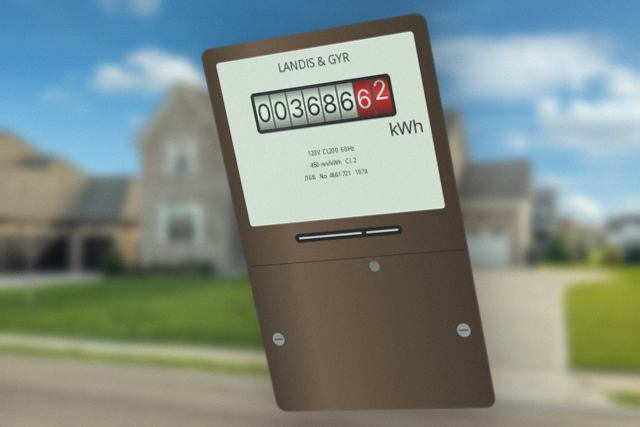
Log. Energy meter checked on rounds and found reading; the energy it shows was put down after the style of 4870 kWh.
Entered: 3686.62 kWh
